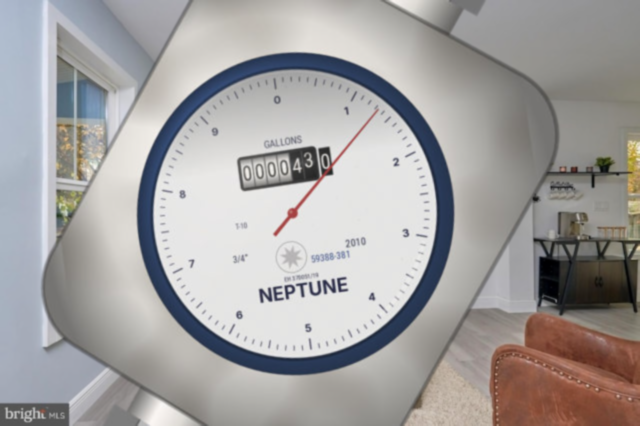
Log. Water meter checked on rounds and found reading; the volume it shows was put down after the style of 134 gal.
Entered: 431.3 gal
